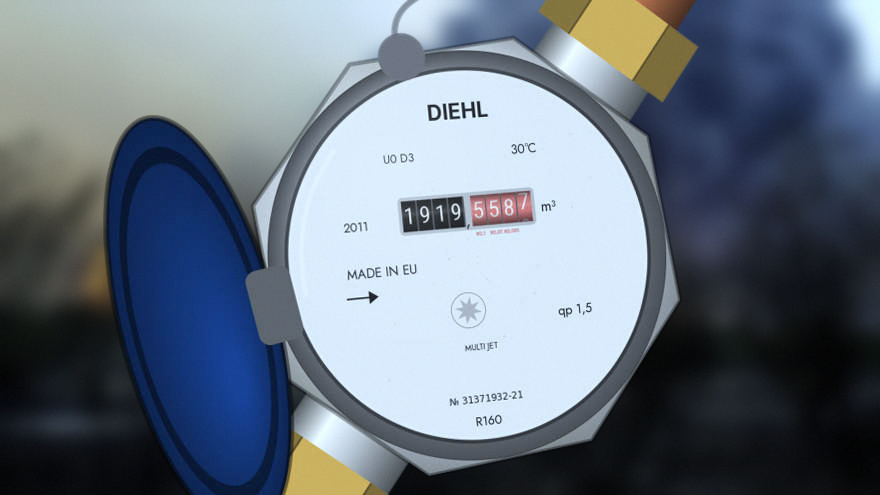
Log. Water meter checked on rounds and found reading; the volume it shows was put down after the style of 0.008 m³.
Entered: 1919.5587 m³
